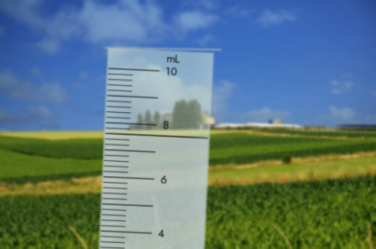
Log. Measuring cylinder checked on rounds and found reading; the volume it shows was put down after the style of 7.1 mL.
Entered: 7.6 mL
